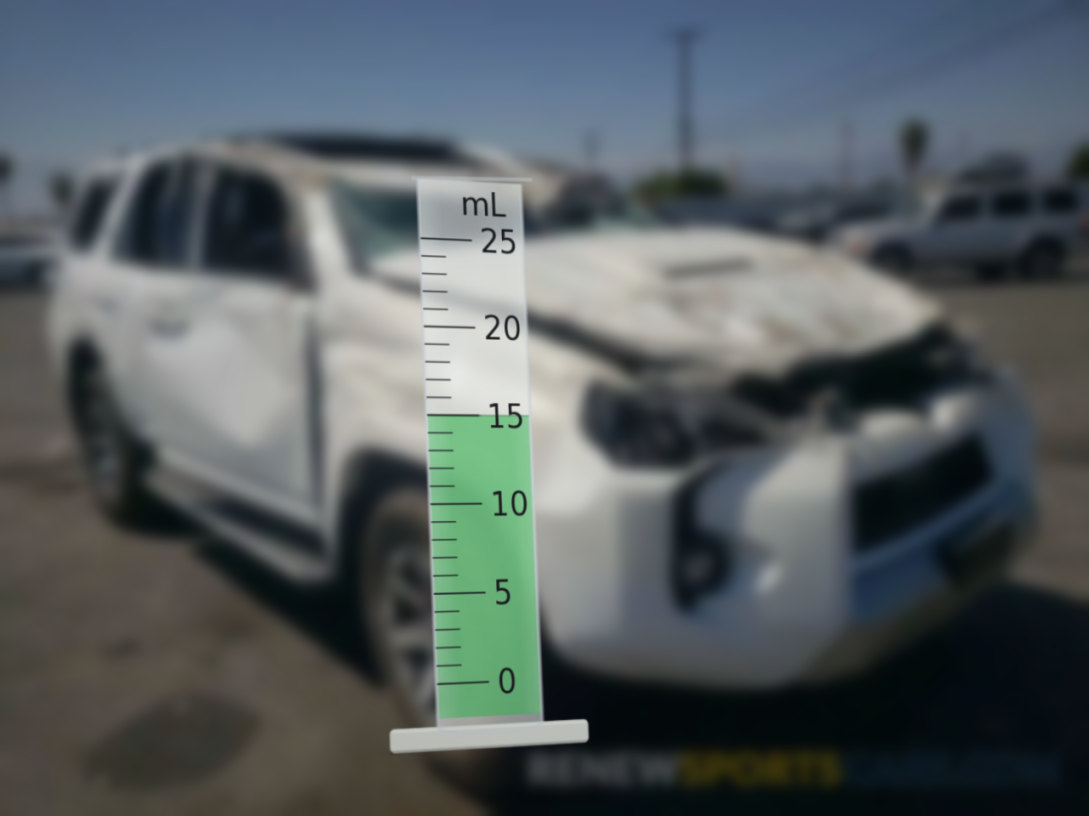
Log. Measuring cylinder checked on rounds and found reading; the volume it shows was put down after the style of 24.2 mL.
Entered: 15 mL
